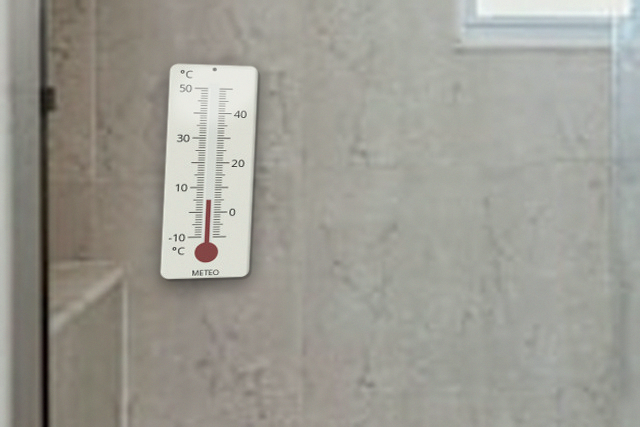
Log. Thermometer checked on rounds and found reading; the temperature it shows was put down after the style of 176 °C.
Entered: 5 °C
